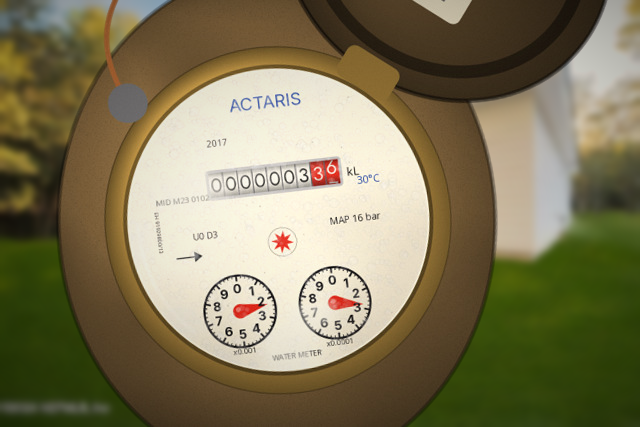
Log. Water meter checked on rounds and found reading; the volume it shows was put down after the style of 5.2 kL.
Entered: 3.3622 kL
